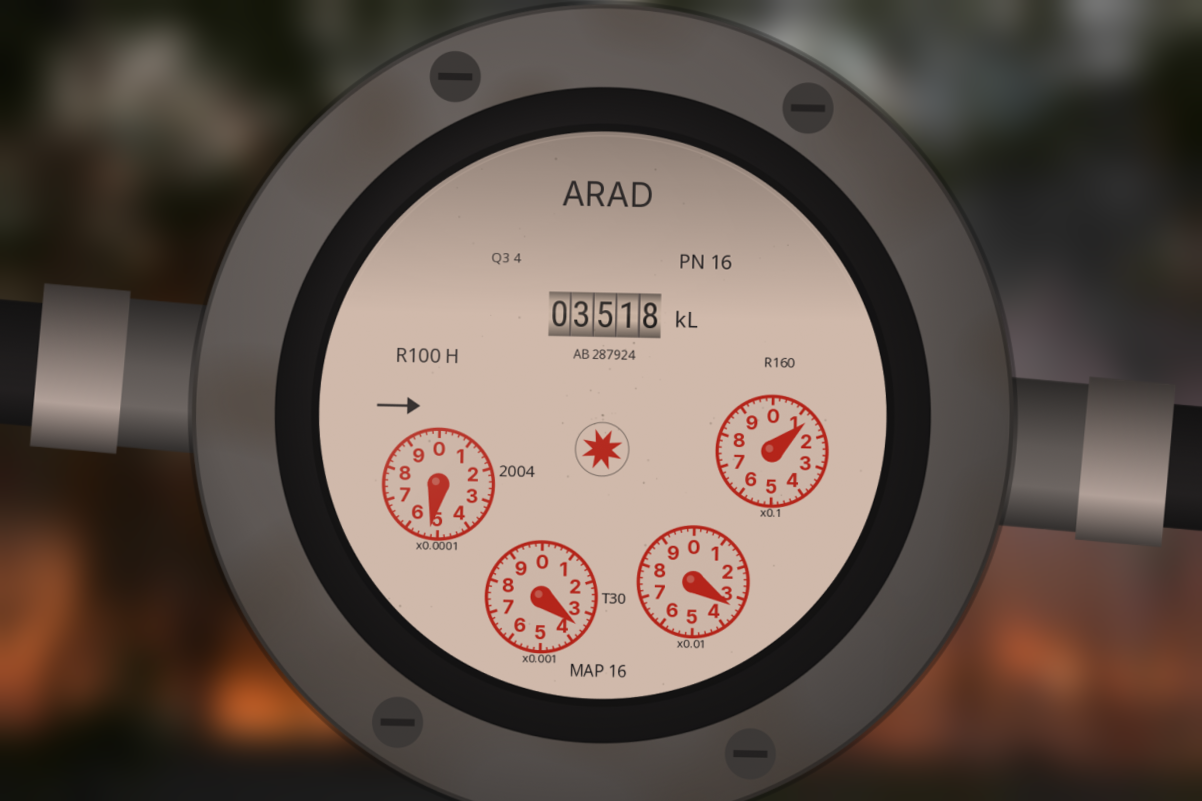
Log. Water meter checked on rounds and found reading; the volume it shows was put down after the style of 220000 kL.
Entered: 3518.1335 kL
